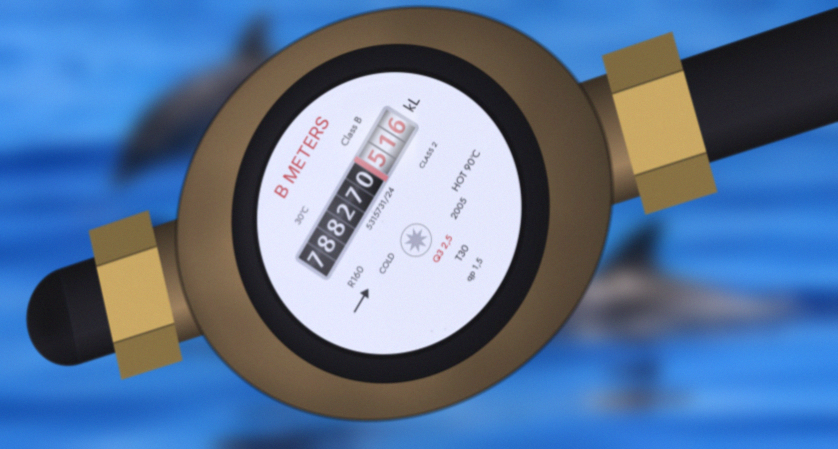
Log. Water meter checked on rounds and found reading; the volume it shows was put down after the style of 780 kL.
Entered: 788270.516 kL
